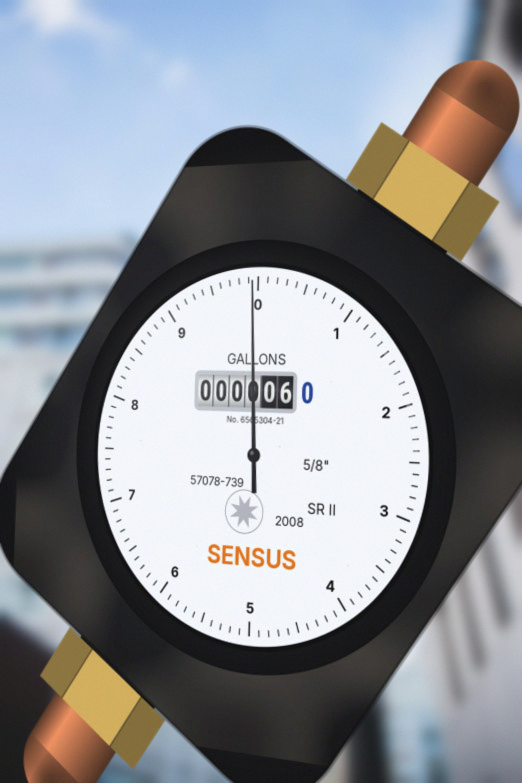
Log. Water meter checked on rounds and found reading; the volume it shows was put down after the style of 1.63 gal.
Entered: 59.9 gal
